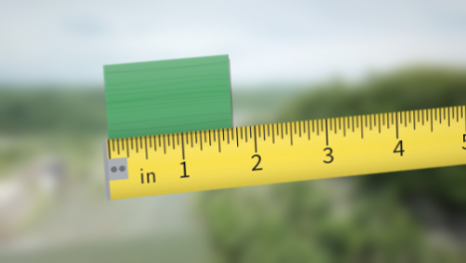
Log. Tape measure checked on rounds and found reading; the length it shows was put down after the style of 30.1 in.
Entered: 1.6875 in
